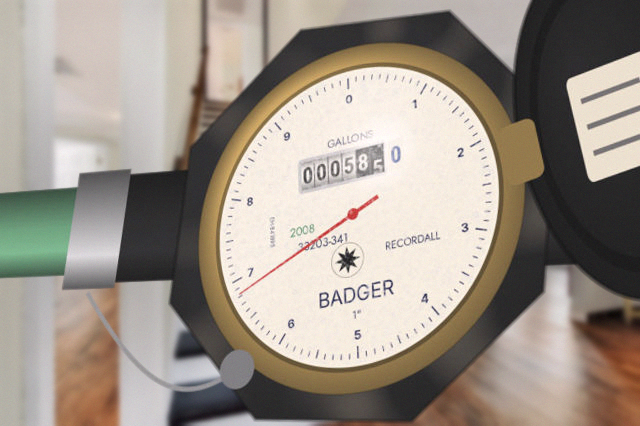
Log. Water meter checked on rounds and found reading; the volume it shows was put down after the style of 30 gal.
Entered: 5846.8 gal
